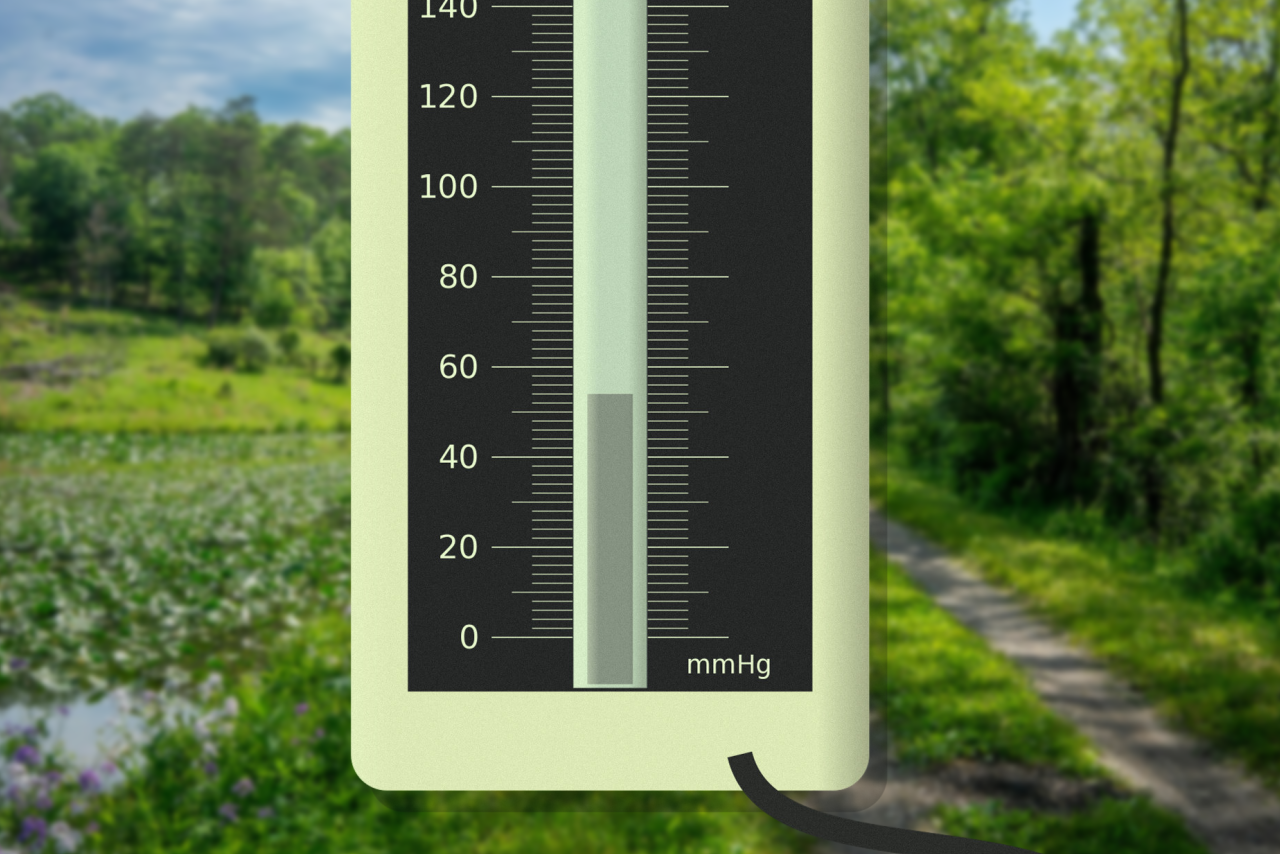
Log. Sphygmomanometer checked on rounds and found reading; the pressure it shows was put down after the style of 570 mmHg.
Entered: 54 mmHg
